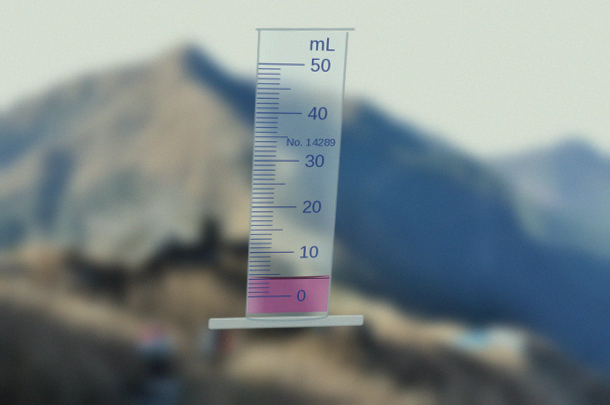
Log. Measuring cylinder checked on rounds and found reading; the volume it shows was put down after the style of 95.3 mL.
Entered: 4 mL
